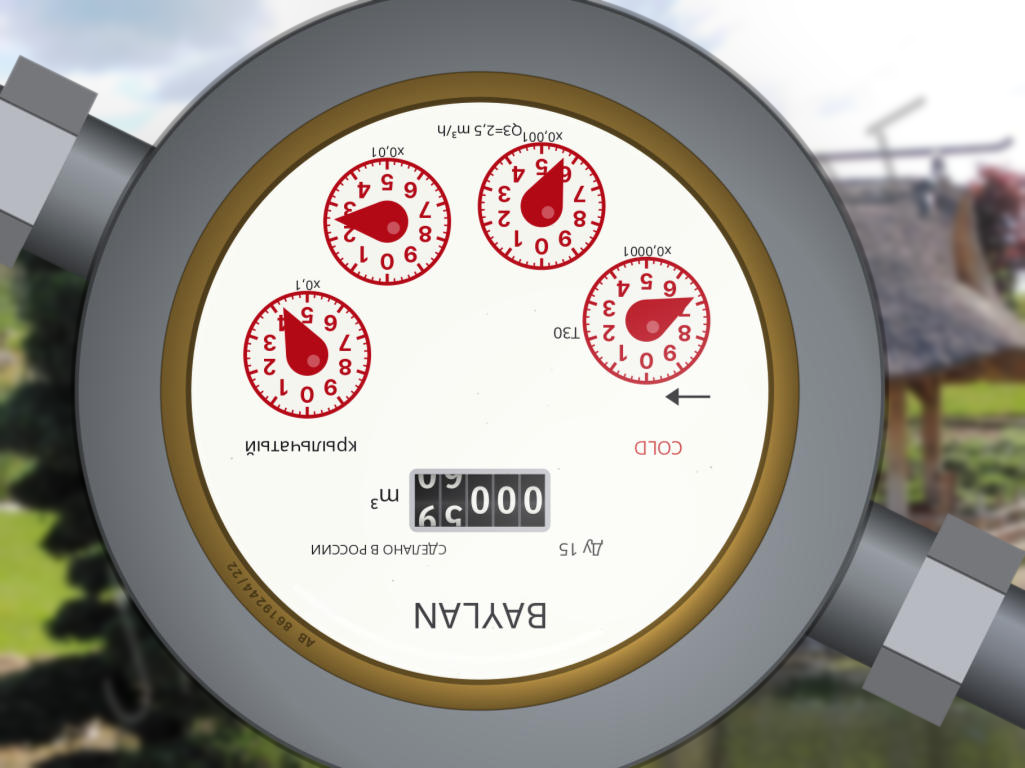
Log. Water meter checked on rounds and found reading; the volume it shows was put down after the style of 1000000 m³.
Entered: 59.4256 m³
